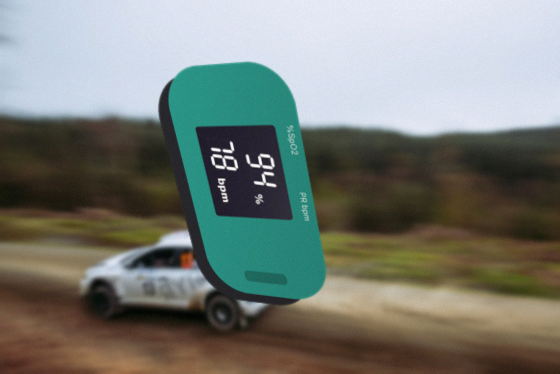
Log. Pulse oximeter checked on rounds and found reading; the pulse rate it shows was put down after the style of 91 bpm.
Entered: 78 bpm
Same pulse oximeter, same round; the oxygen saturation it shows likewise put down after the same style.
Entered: 94 %
